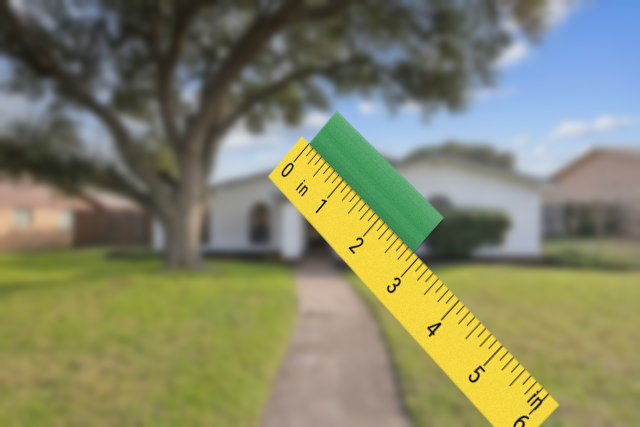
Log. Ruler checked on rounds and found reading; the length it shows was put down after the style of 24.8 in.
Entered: 2.875 in
